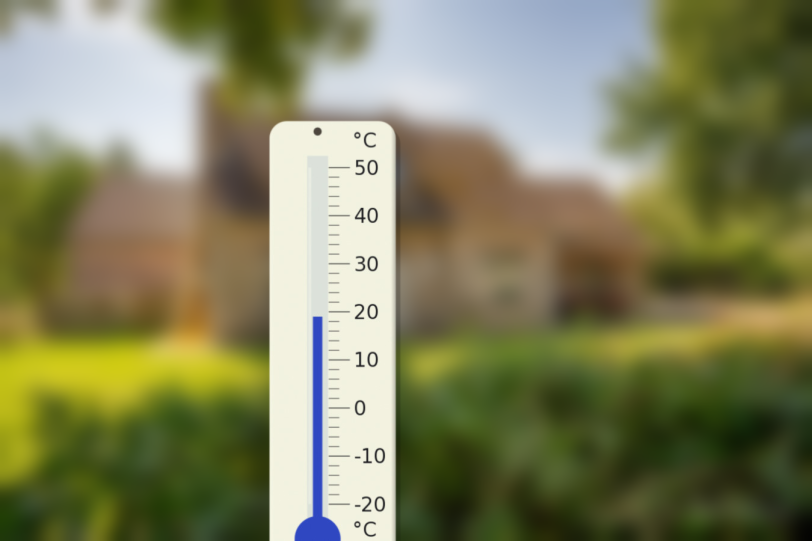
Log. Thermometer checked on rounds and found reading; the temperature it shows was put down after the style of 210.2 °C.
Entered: 19 °C
